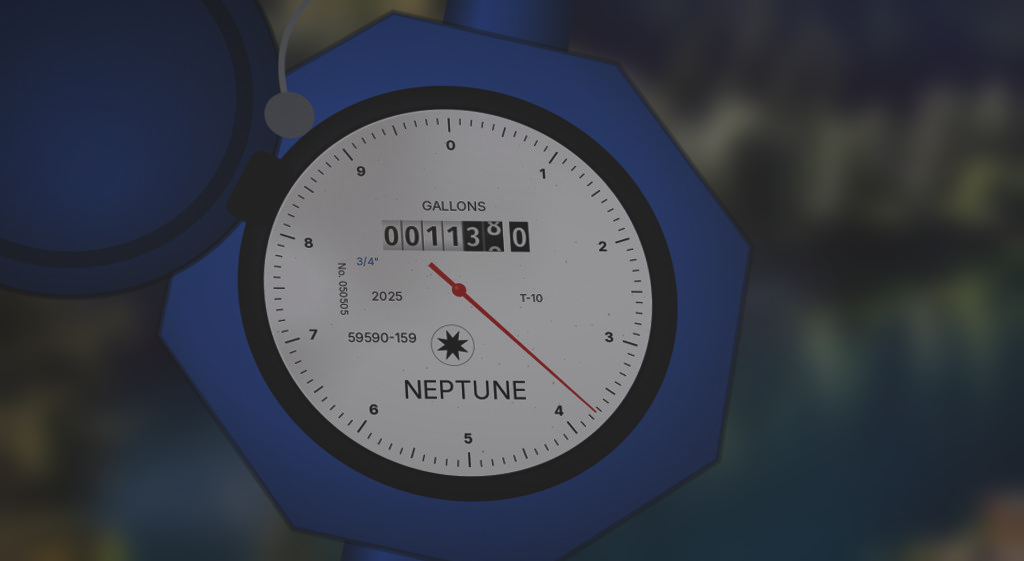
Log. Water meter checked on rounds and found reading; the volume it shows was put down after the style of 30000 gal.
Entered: 11383.7 gal
